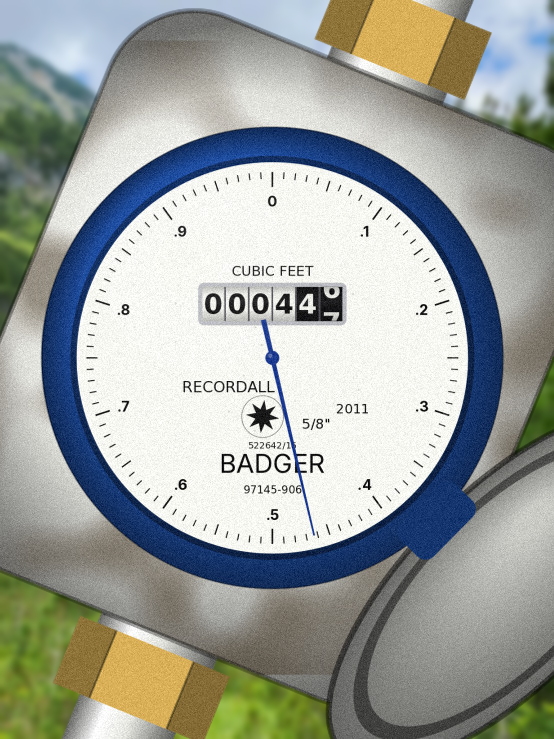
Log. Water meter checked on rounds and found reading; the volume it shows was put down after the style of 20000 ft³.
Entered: 446.46 ft³
